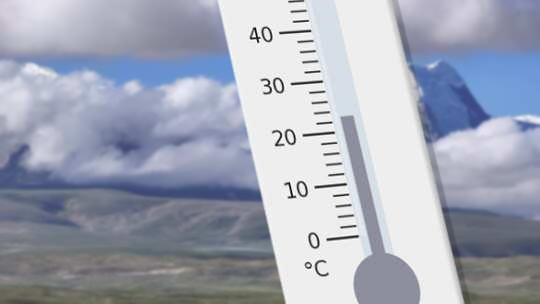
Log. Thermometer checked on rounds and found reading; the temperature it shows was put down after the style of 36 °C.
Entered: 23 °C
